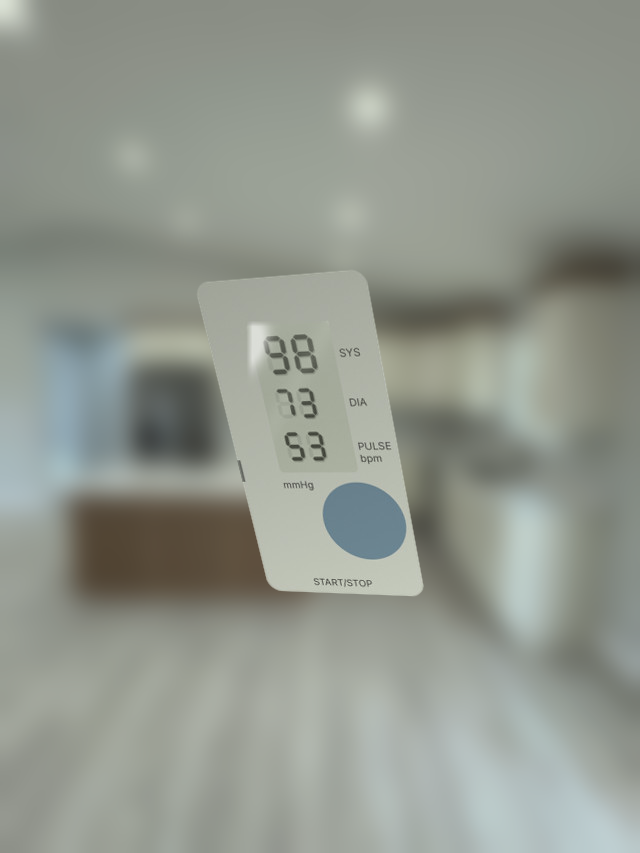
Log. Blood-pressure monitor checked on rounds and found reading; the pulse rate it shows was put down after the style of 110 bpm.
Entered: 53 bpm
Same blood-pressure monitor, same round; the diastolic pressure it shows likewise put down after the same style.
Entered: 73 mmHg
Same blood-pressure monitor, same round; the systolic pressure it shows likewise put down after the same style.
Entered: 98 mmHg
